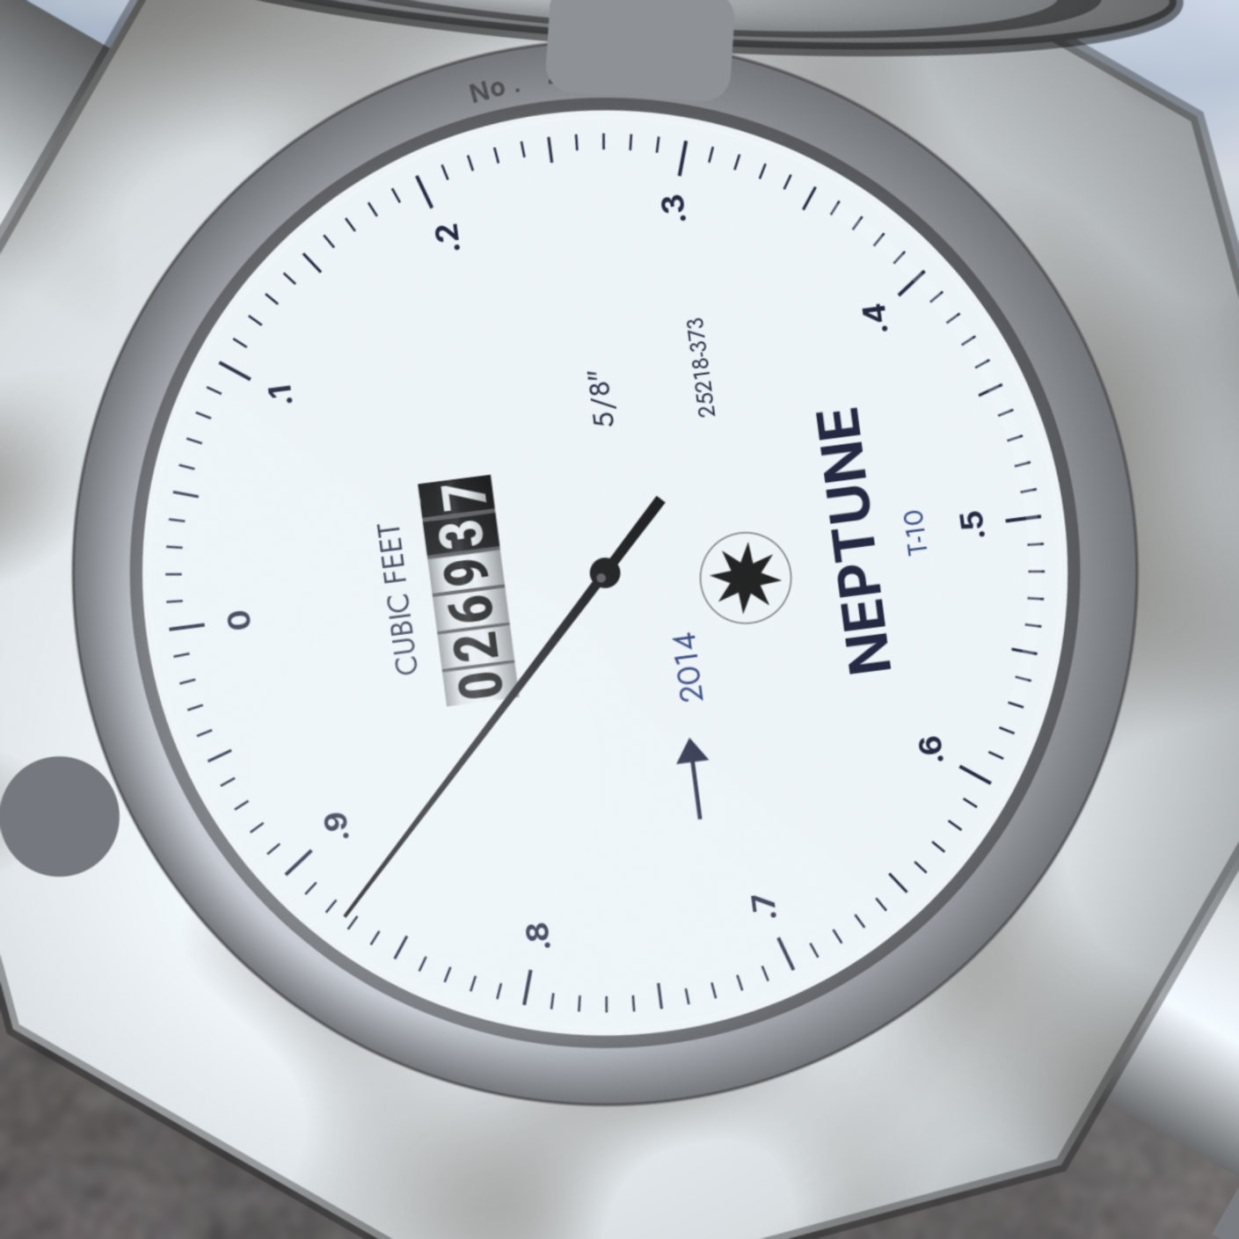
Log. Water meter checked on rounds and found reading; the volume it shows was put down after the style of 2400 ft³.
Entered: 26936.87 ft³
